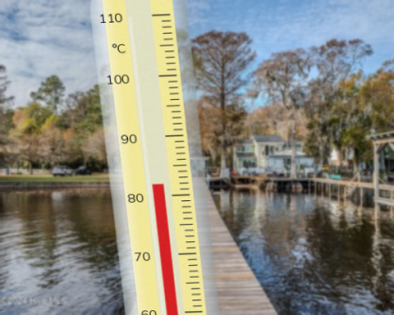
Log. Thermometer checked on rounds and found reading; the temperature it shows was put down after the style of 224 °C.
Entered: 82 °C
